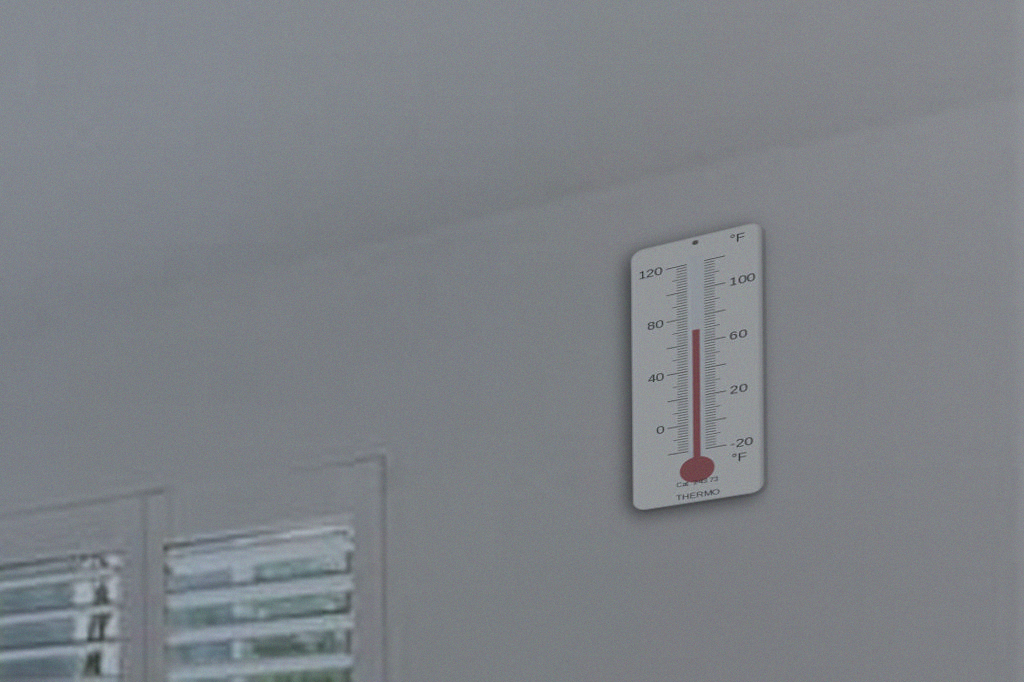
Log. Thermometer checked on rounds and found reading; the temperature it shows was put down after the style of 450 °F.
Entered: 70 °F
